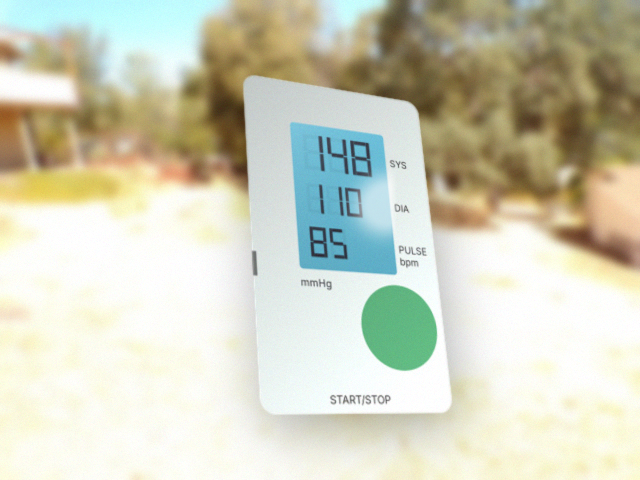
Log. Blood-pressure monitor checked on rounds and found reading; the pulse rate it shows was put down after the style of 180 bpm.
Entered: 85 bpm
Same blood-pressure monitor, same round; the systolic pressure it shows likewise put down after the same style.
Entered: 148 mmHg
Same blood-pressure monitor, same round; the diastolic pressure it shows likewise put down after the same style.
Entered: 110 mmHg
